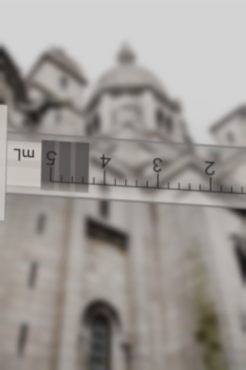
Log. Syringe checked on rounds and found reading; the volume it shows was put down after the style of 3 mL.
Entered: 4.3 mL
